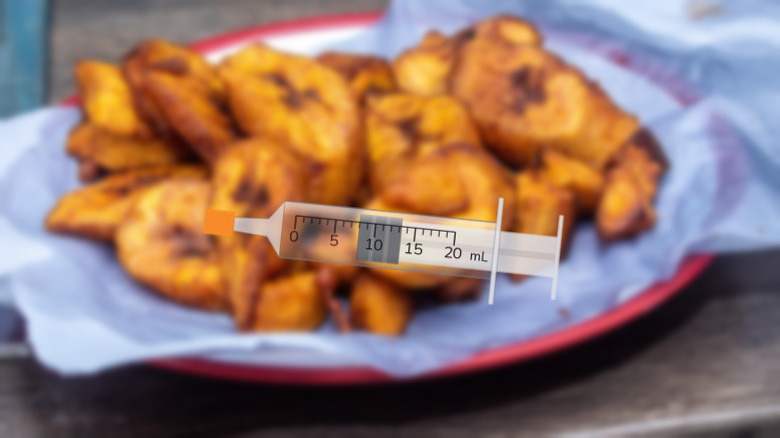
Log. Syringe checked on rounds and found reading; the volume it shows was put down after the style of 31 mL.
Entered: 8 mL
